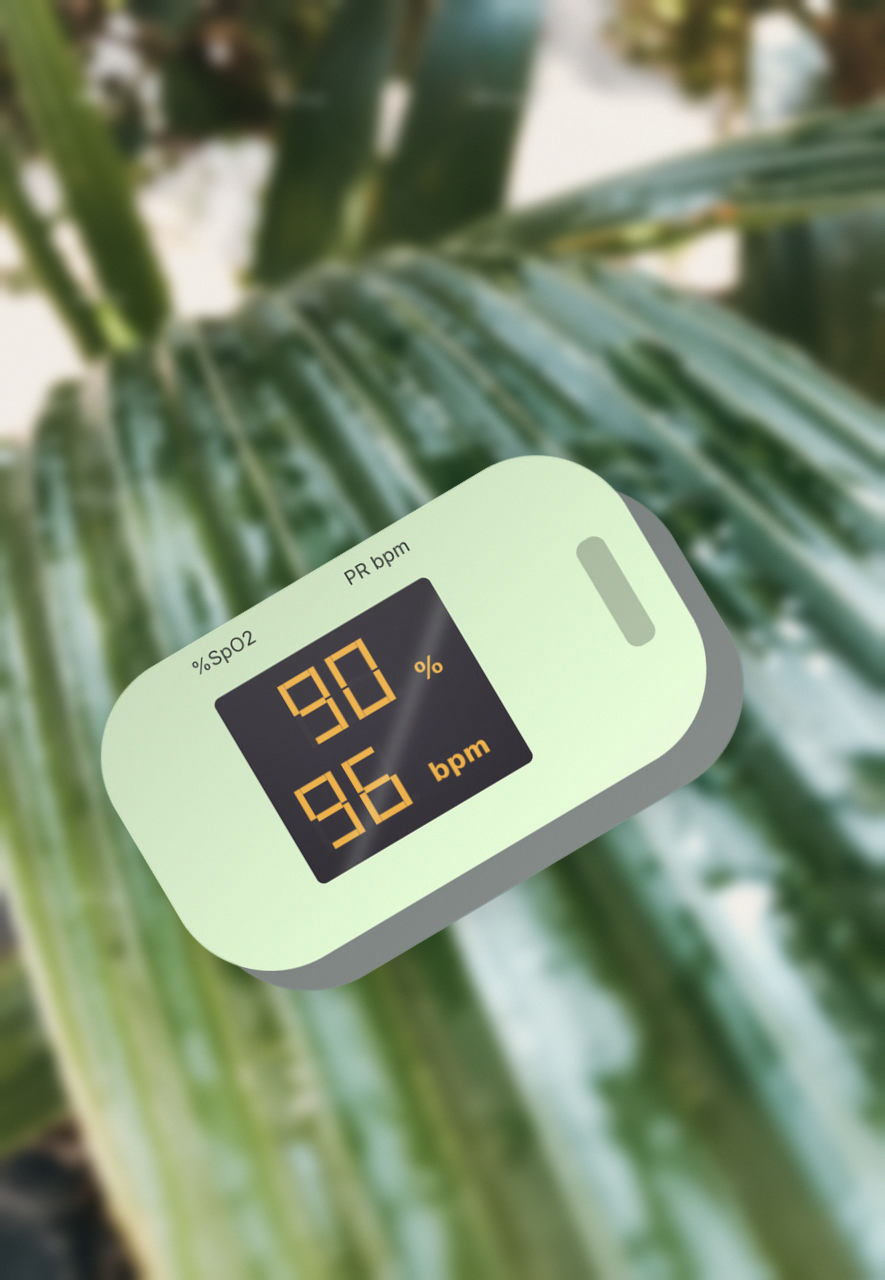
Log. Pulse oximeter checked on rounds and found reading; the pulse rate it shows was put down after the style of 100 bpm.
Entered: 96 bpm
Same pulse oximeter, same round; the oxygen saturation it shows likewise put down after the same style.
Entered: 90 %
